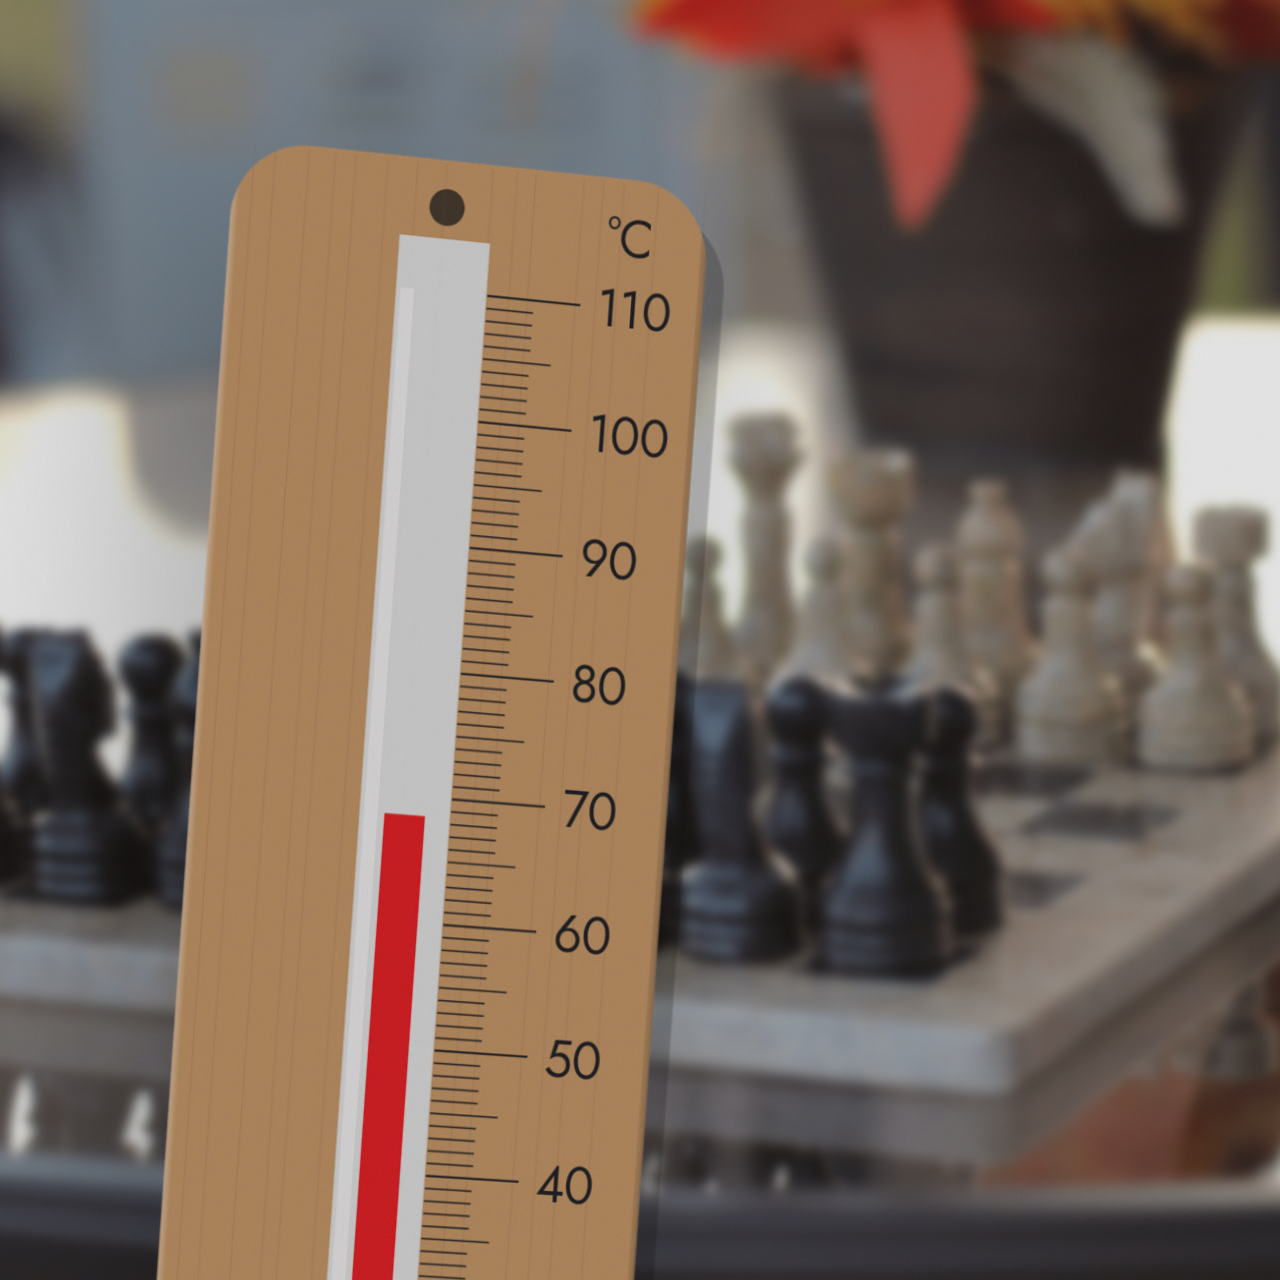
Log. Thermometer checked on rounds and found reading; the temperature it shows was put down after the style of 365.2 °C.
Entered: 68.5 °C
